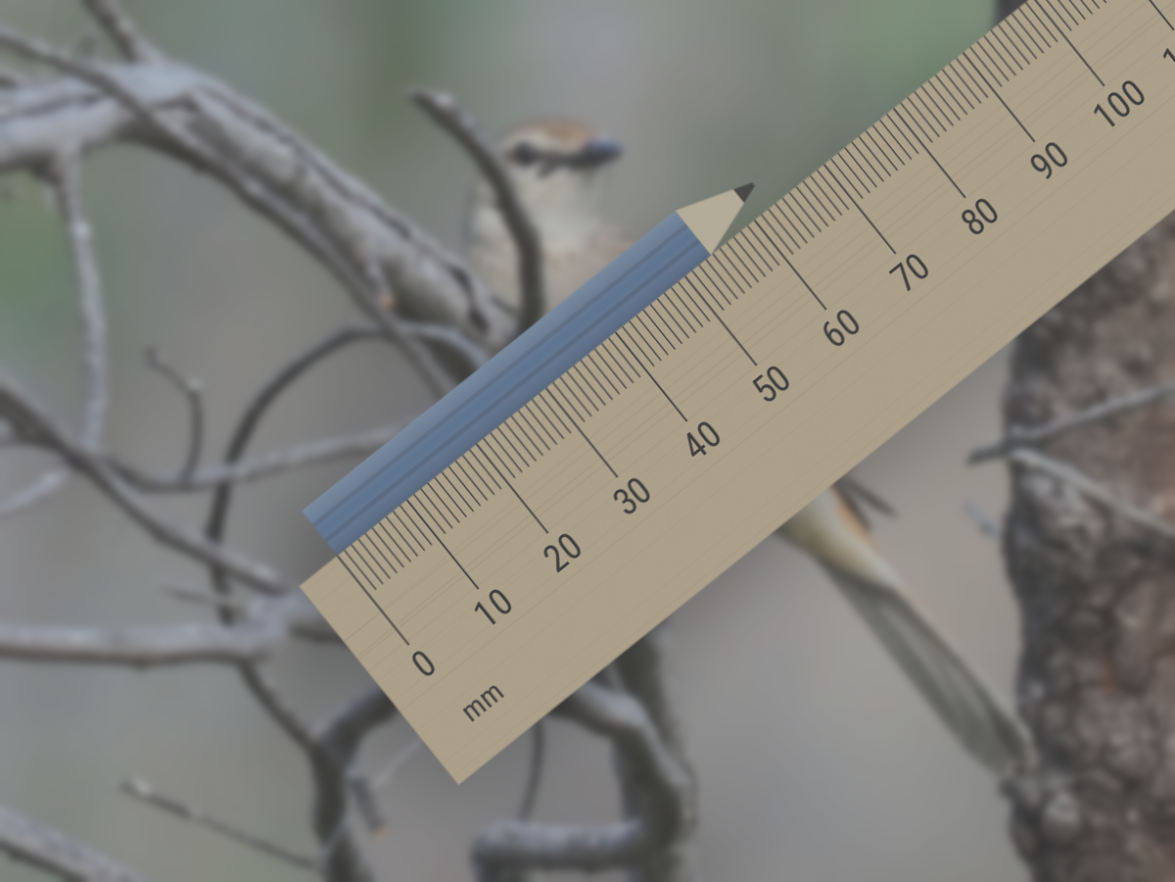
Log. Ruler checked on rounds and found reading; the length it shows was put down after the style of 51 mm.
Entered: 62.5 mm
